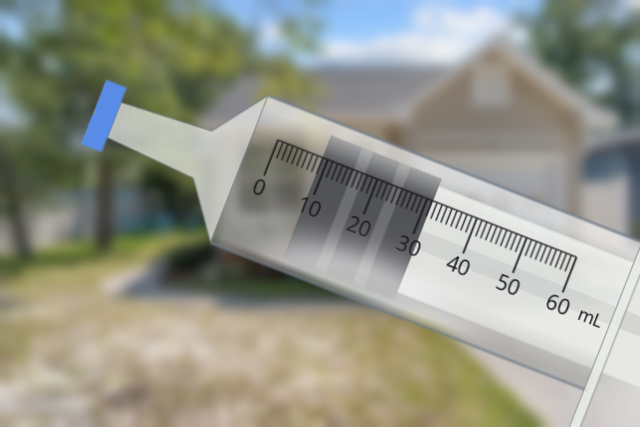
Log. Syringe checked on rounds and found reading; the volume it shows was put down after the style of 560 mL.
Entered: 9 mL
